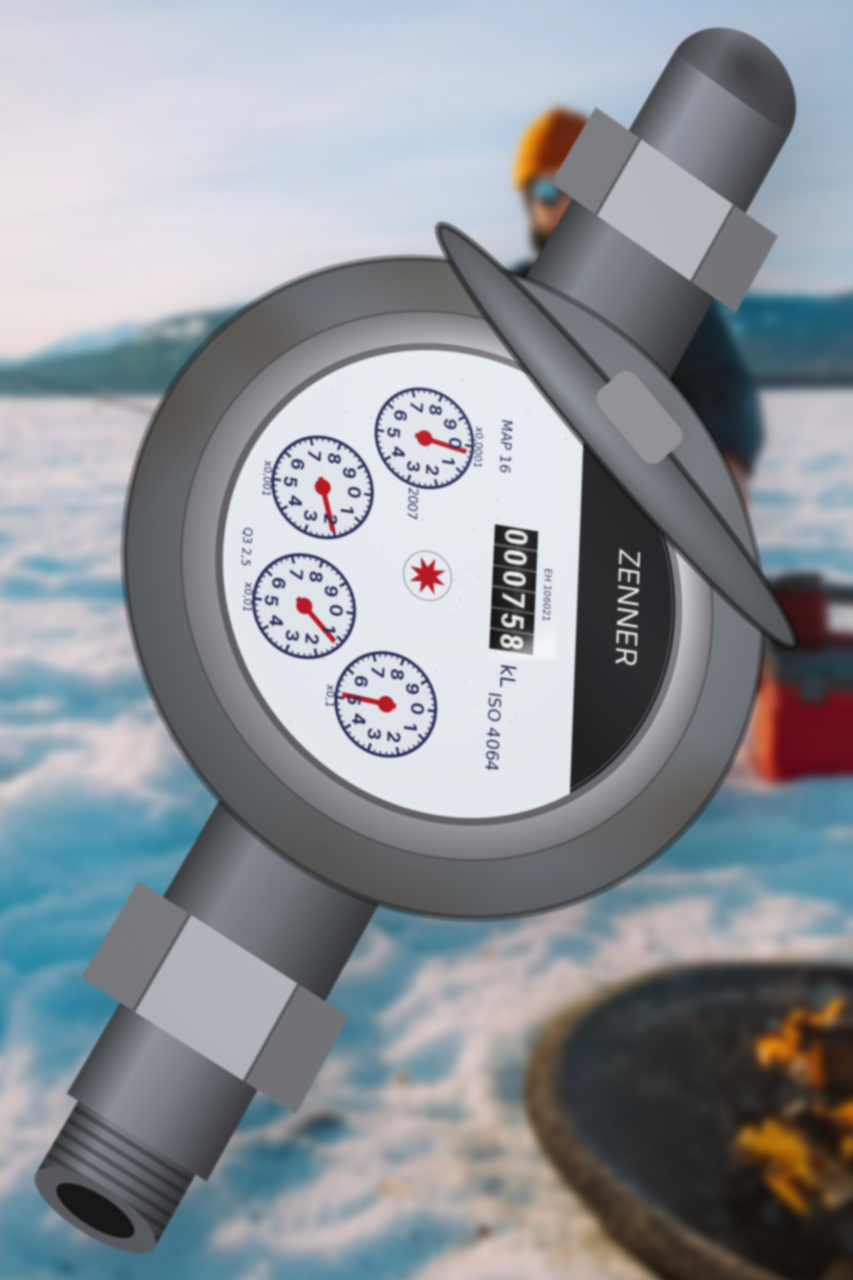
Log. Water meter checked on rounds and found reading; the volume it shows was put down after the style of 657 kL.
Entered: 758.5120 kL
